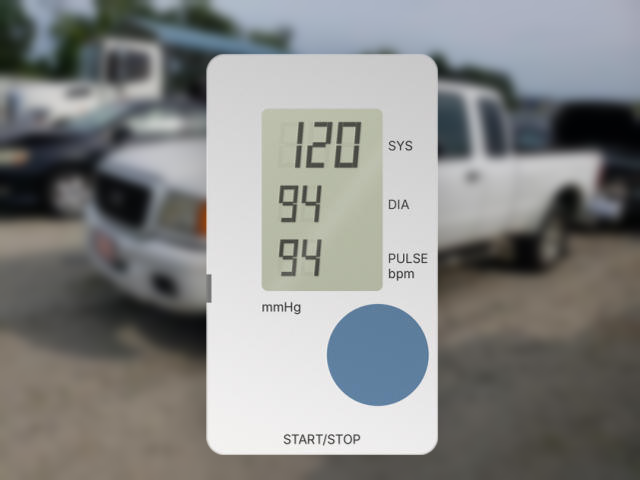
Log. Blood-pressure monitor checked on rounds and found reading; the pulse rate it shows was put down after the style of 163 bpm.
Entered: 94 bpm
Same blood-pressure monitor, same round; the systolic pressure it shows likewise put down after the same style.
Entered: 120 mmHg
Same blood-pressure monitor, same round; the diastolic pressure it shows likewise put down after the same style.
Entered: 94 mmHg
